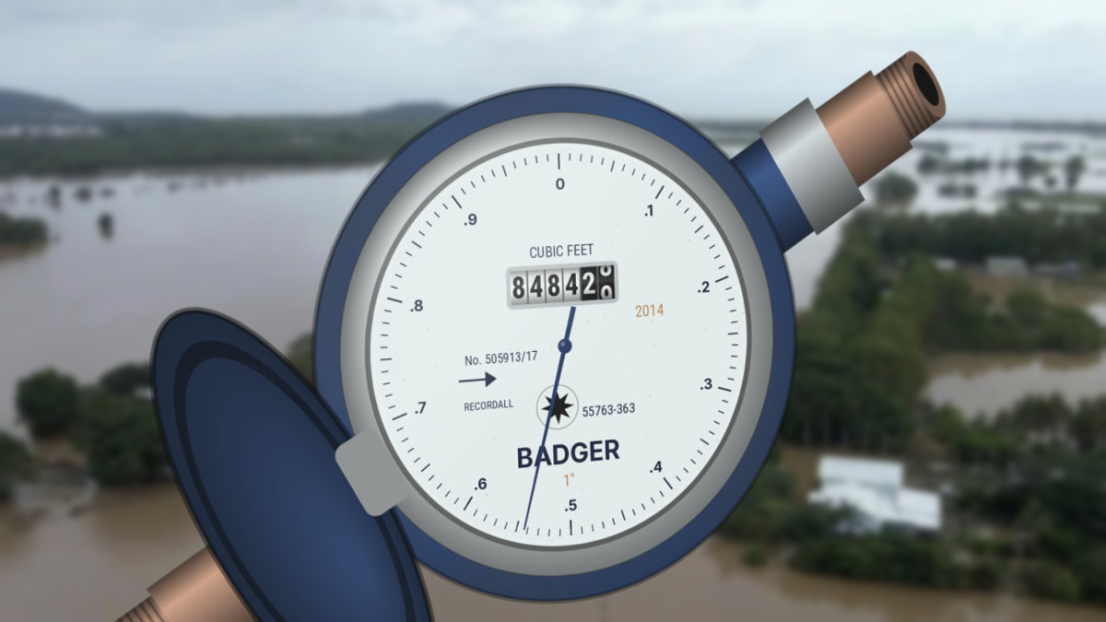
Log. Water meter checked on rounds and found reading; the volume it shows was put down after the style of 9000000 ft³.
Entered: 848428.54 ft³
